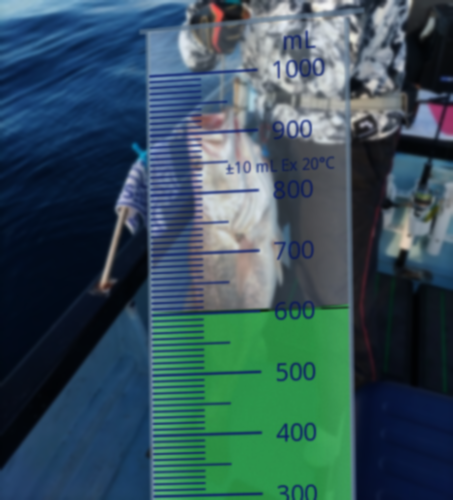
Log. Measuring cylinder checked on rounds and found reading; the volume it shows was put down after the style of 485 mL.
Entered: 600 mL
